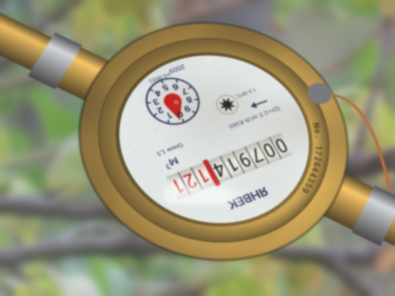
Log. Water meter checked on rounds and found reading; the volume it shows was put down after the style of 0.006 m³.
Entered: 7914.1210 m³
